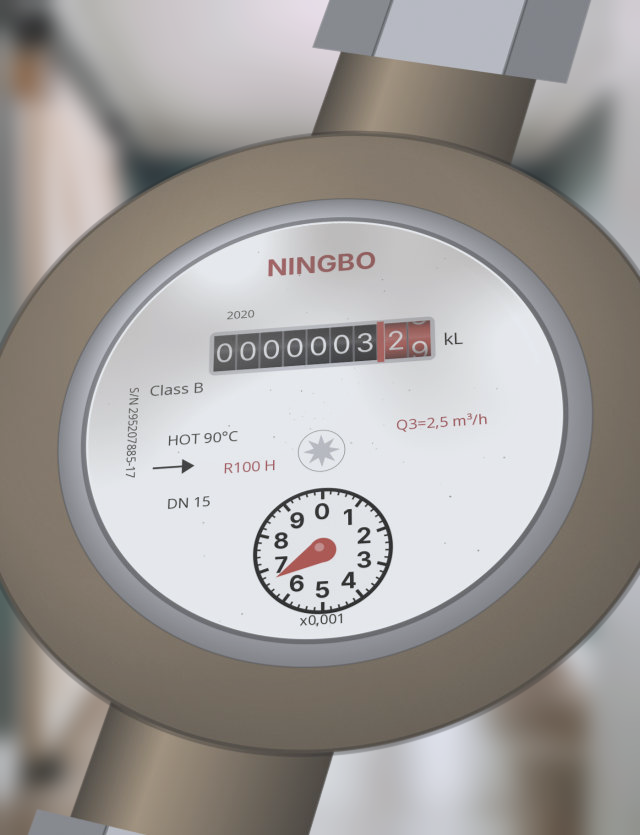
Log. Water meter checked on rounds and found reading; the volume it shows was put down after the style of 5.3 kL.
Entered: 3.286 kL
